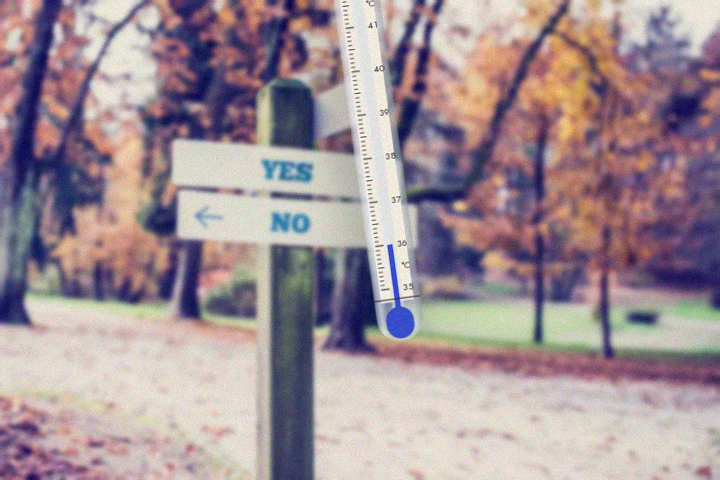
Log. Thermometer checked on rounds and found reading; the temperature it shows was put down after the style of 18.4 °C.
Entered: 36 °C
